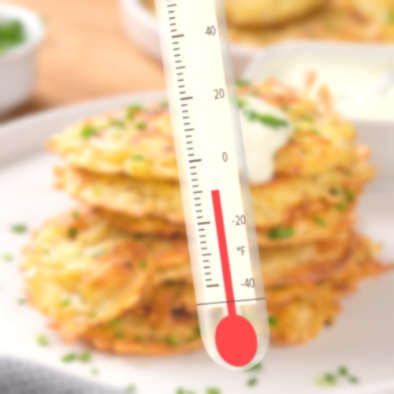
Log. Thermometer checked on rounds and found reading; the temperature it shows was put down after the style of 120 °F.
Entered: -10 °F
